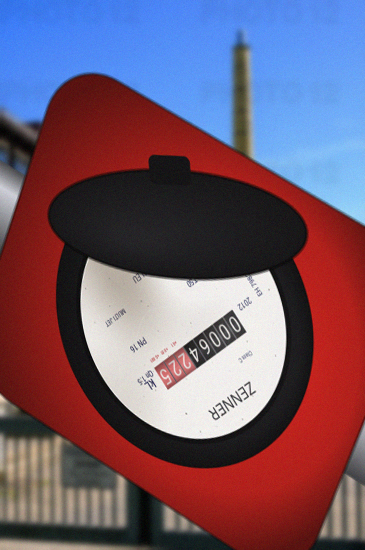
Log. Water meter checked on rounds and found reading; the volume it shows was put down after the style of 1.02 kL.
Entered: 64.225 kL
